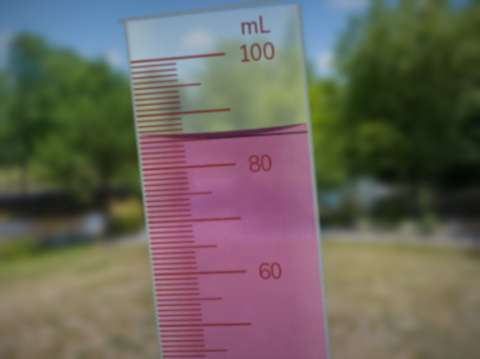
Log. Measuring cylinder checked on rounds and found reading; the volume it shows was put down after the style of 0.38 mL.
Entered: 85 mL
